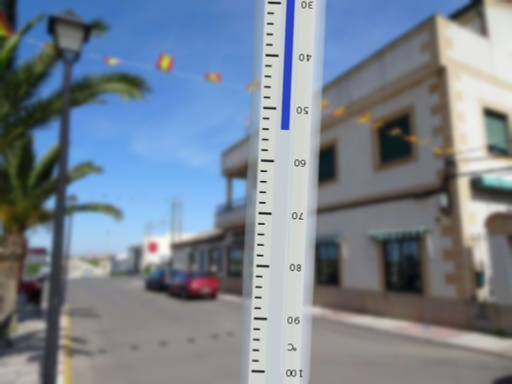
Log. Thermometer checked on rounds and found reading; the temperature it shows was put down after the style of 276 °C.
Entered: 54 °C
